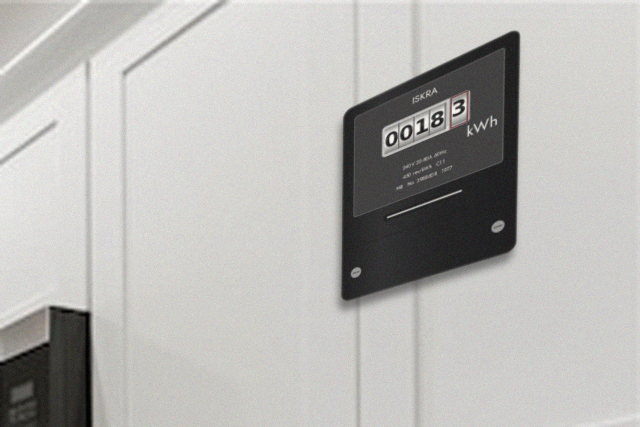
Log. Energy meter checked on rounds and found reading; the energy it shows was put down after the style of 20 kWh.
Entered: 18.3 kWh
